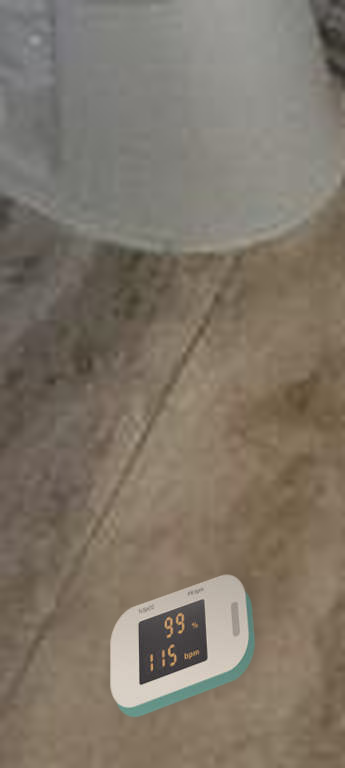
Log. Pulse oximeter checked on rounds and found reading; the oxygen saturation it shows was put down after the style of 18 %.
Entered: 99 %
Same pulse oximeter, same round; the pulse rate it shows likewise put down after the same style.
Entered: 115 bpm
